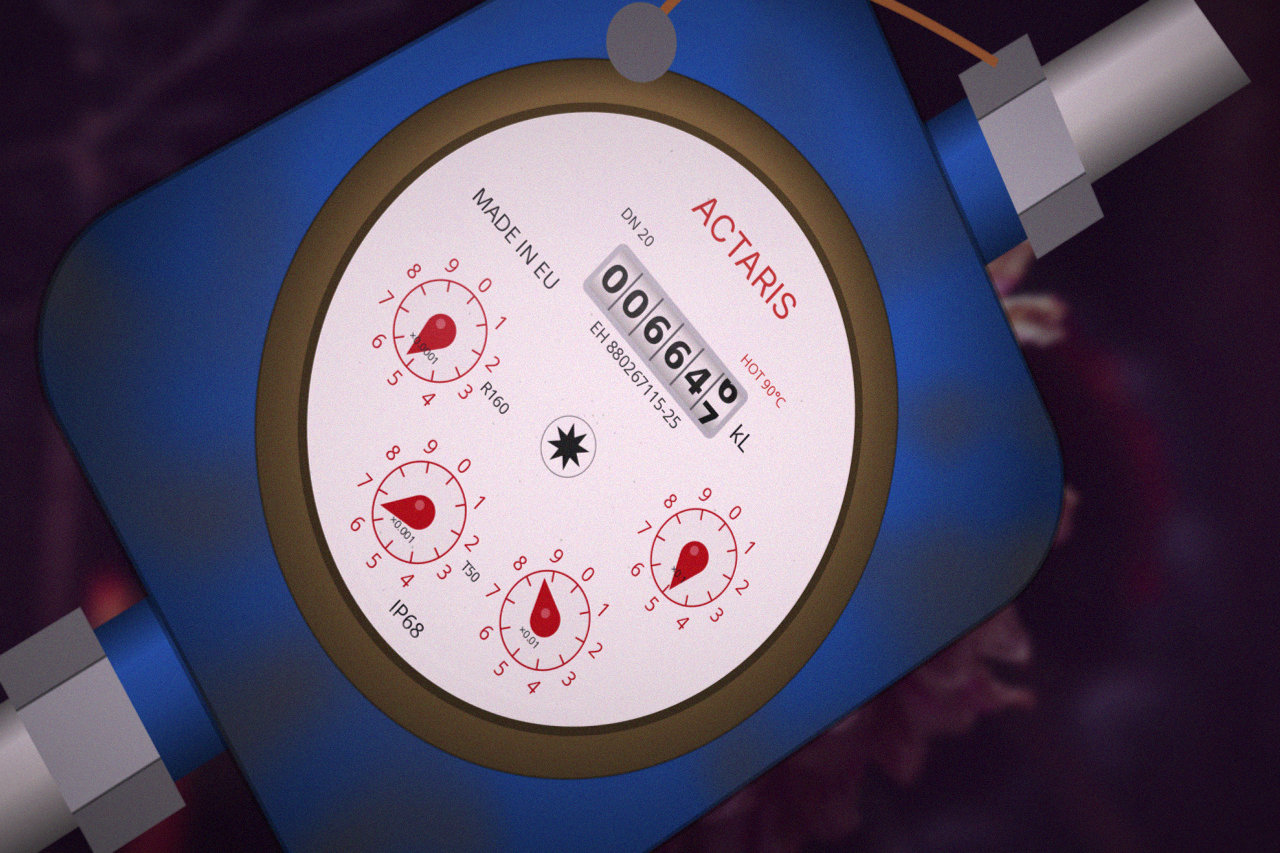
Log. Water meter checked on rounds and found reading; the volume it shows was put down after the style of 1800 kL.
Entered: 6646.4865 kL
